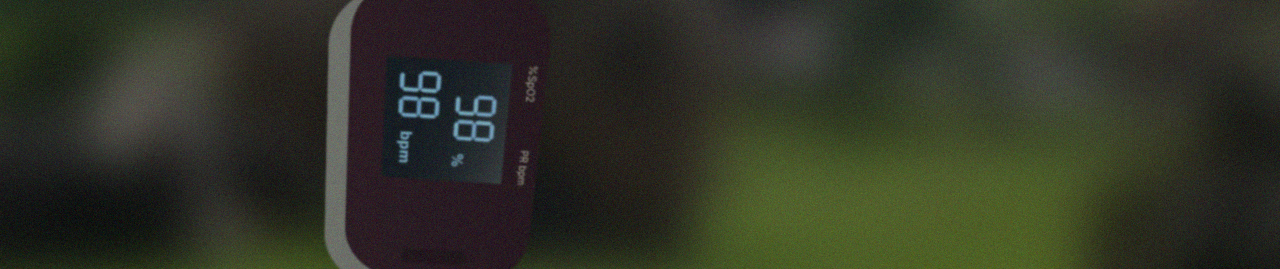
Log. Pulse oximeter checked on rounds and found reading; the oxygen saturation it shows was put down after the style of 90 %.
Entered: 98 %
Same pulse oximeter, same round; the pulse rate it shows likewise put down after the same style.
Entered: 98 bpm
